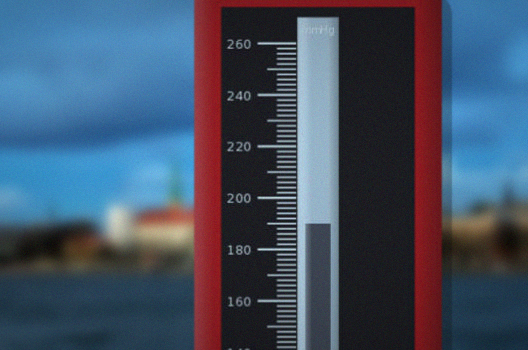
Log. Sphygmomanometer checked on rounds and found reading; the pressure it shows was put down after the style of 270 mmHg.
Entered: 190 mmHg
